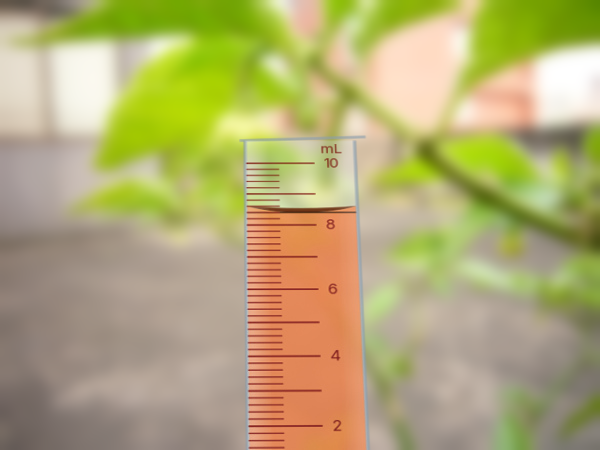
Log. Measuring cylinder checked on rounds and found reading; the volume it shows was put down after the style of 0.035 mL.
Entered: 8.4 mL
